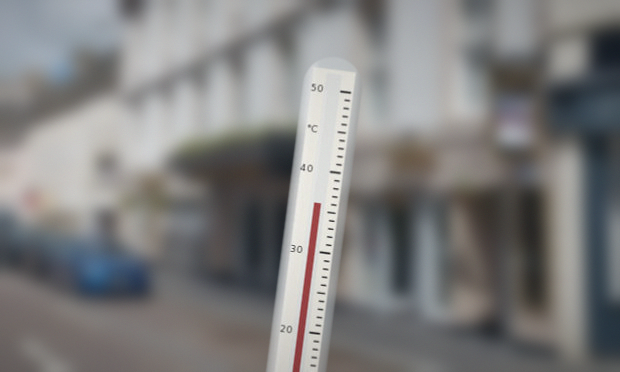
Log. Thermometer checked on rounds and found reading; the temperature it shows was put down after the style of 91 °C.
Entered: 36 °C
